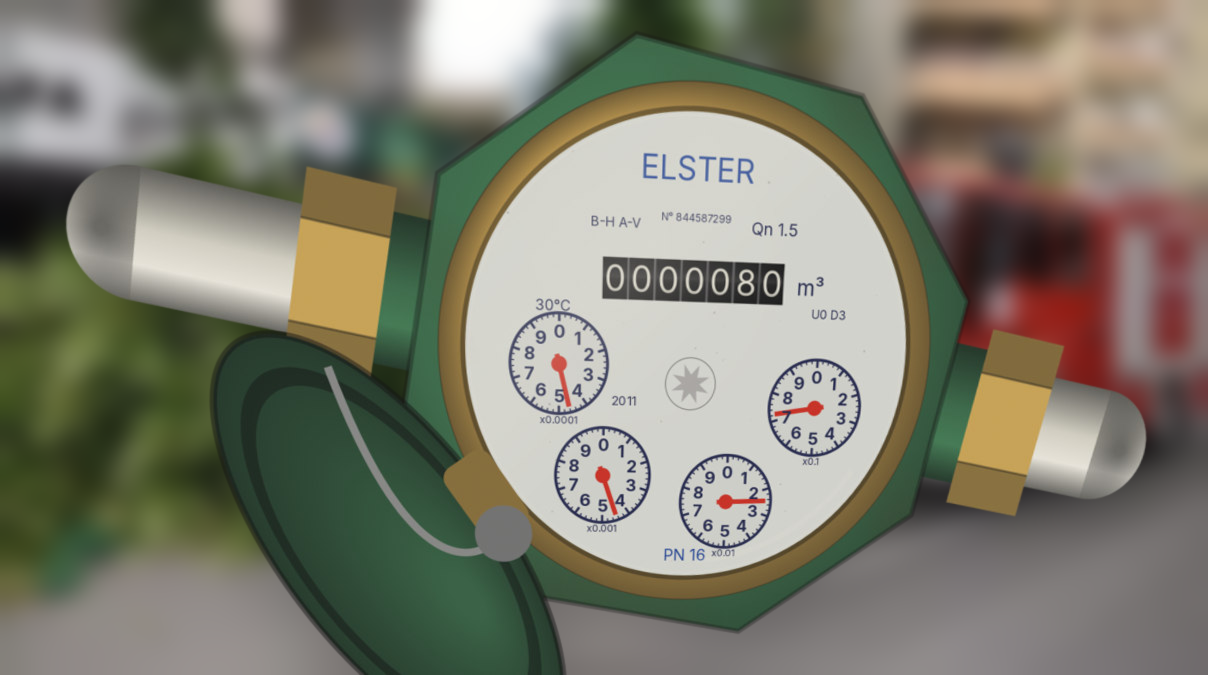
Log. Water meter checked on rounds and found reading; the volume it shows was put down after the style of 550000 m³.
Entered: 80.7244 m³
